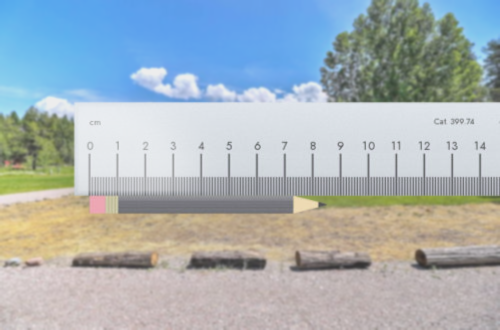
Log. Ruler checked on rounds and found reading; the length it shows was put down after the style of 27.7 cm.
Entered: 8.5 cm
